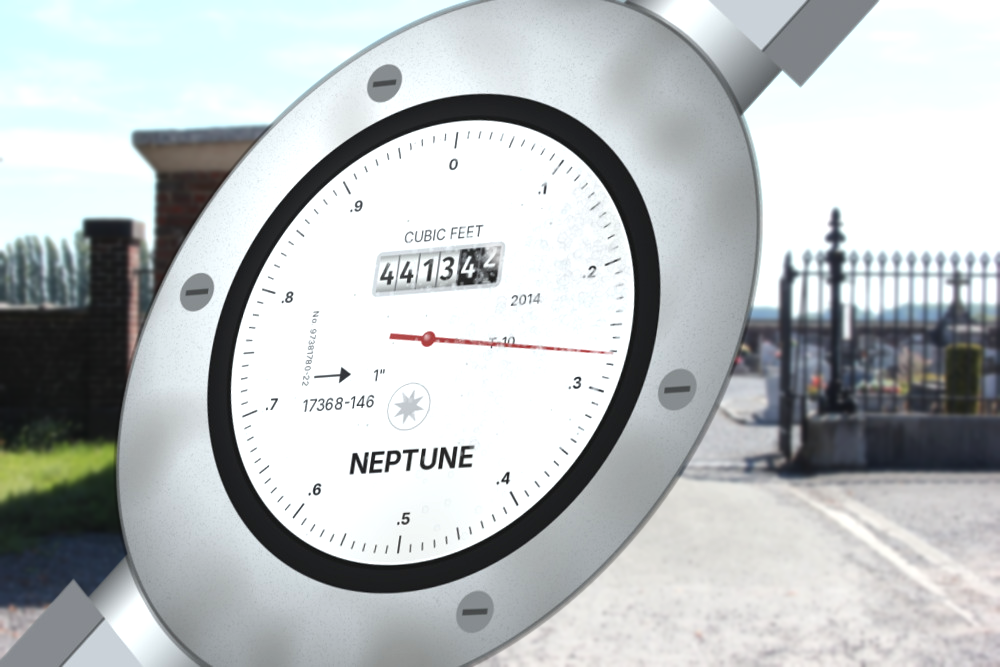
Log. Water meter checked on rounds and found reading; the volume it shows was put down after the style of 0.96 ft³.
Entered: 441342.27 ft³
